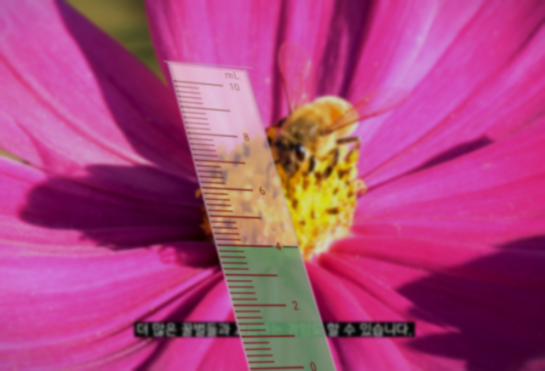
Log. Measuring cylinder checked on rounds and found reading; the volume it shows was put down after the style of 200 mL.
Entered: 4 mL
